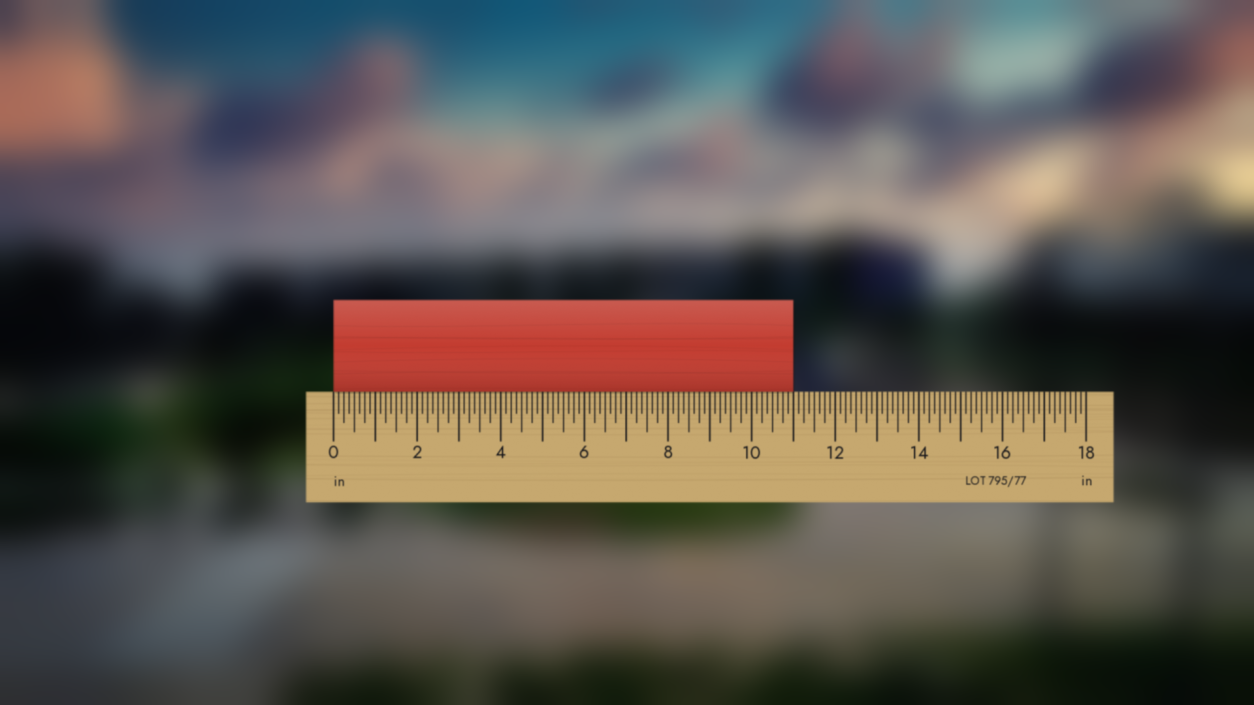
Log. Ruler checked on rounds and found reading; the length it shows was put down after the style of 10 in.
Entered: 11 in
